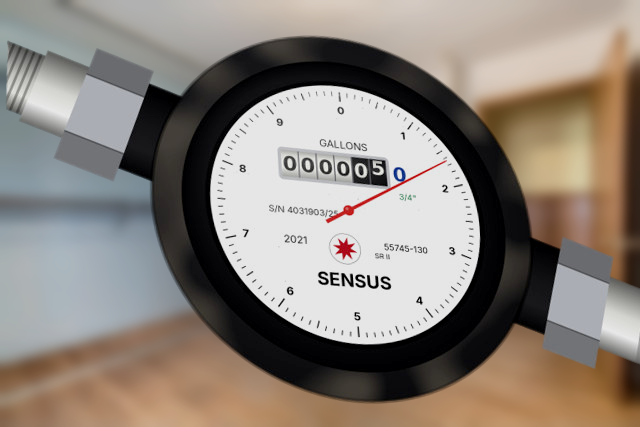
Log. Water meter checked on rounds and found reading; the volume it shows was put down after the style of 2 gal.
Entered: 51.6 gal
